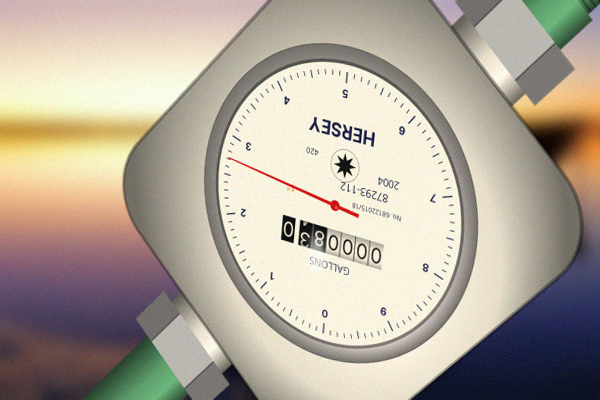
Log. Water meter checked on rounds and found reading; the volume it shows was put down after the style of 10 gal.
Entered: 832.7 gal
